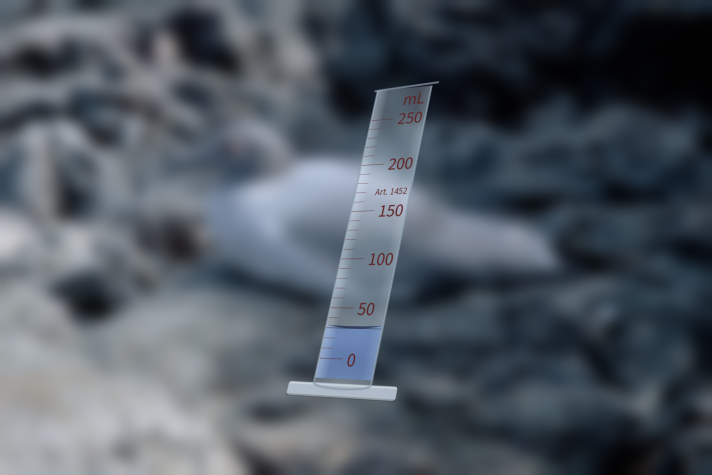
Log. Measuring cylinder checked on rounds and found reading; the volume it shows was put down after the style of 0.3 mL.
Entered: 30 mL
